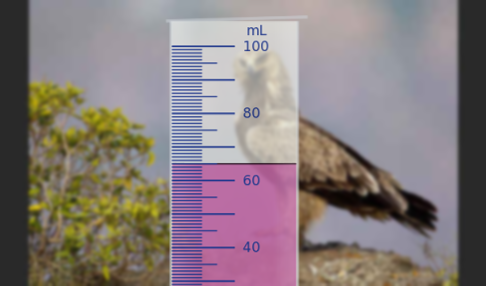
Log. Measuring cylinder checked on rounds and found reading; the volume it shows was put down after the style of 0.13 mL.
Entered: 65 mL
